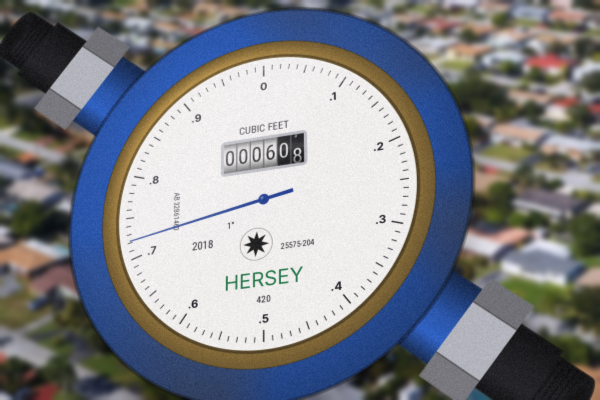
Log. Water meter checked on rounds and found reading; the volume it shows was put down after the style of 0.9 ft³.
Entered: 607.72 ft³
